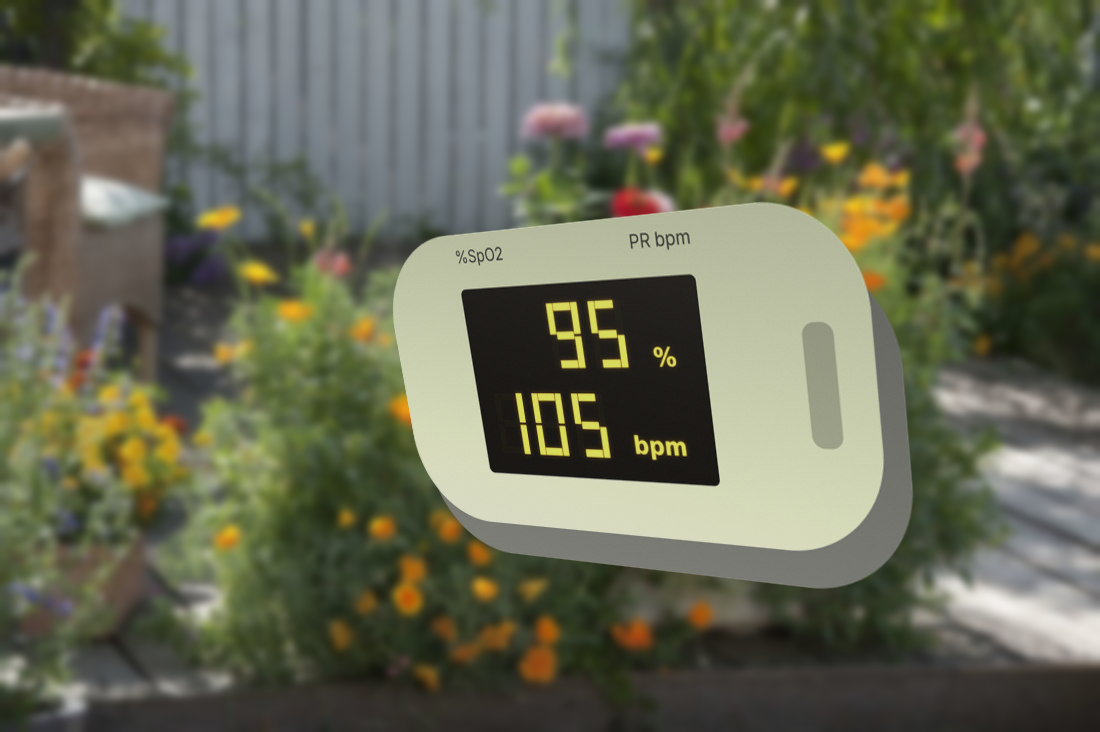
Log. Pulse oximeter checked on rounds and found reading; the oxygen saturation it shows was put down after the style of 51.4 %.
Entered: 95 %
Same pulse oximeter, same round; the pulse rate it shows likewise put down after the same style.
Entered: 105 bpm
